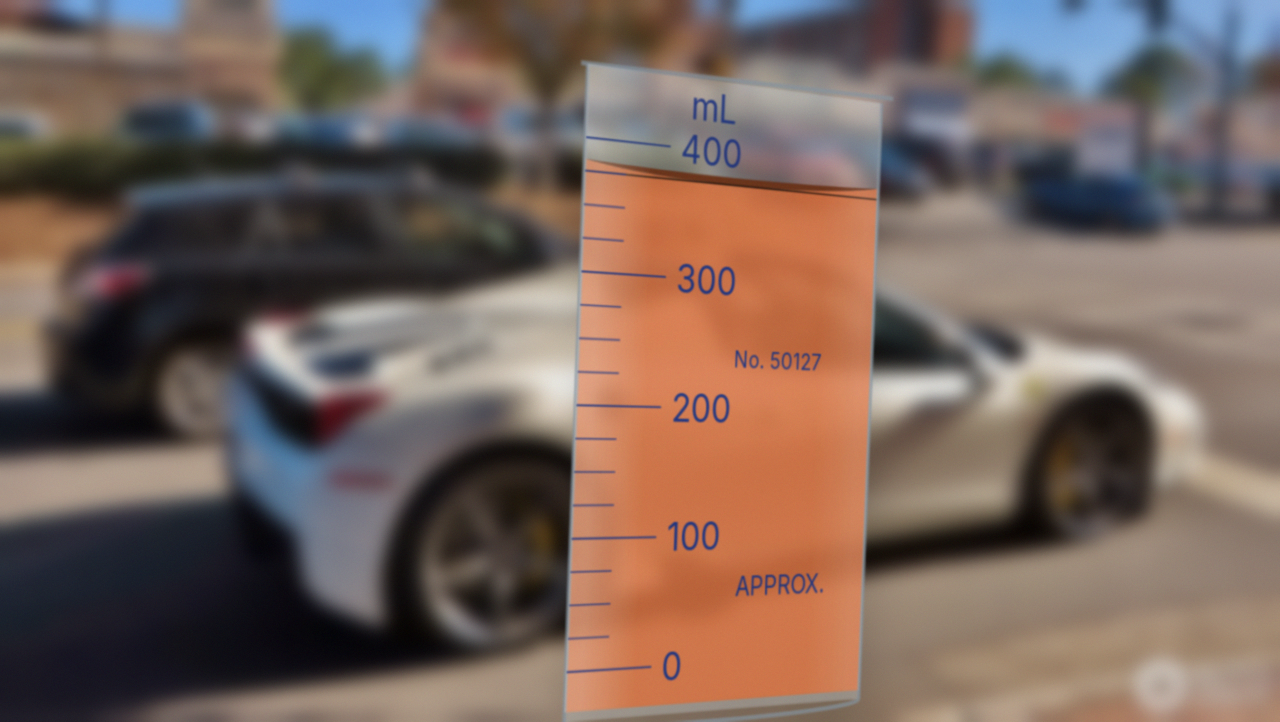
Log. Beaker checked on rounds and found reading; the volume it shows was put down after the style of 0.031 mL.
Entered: 375 mL
